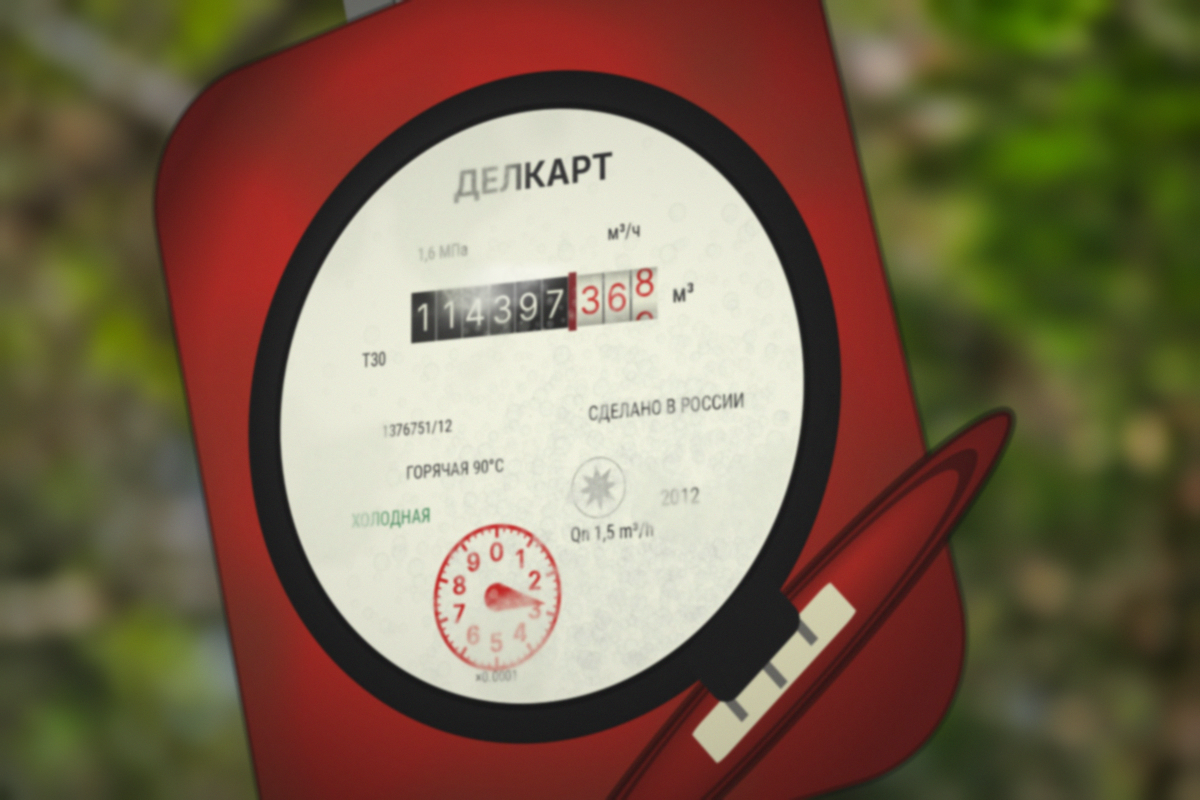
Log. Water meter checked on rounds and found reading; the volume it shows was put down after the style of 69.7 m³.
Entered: 114397.3682 m³
